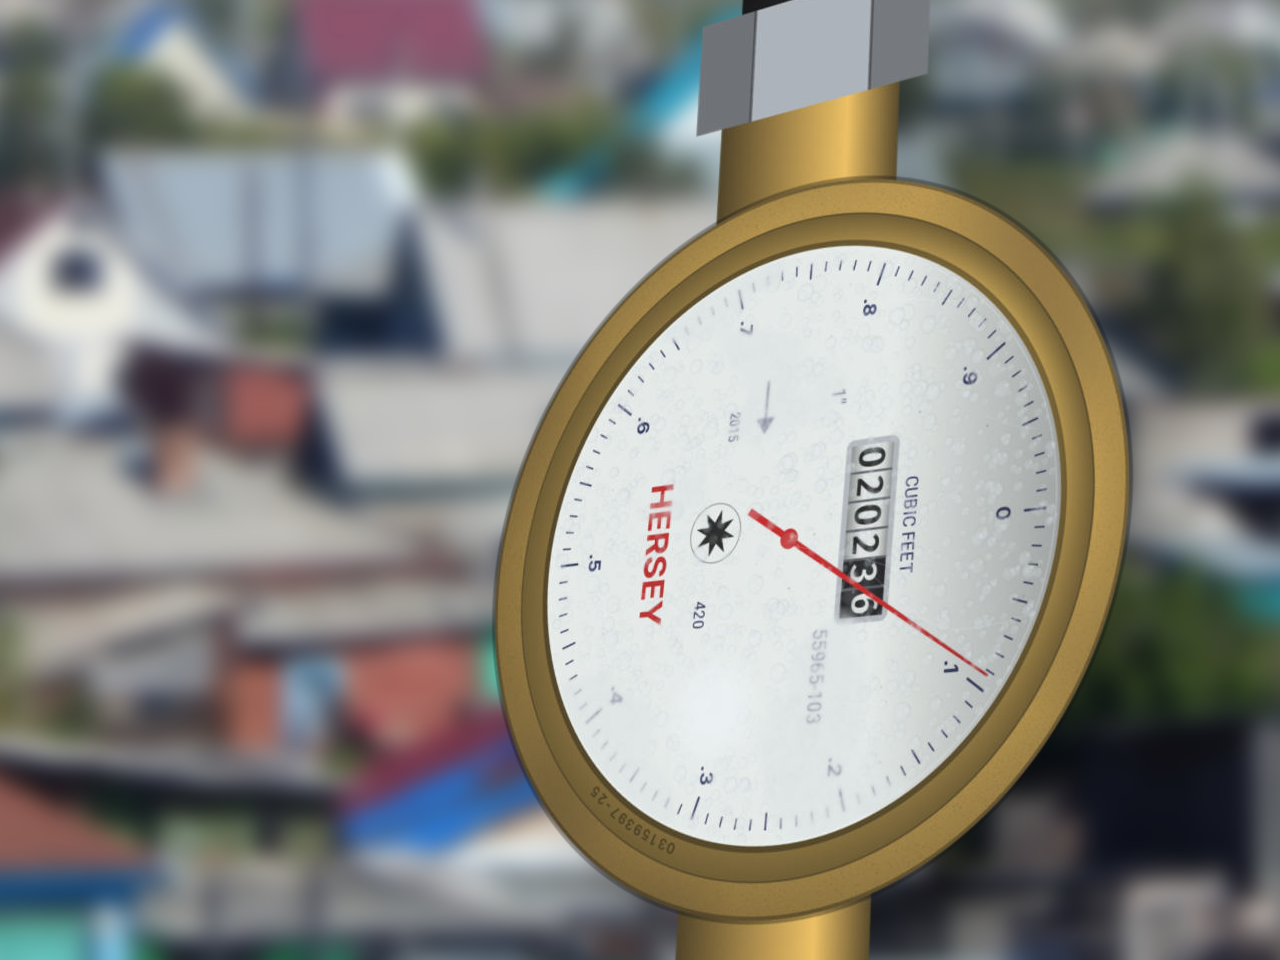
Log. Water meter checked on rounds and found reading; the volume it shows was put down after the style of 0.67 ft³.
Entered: 20236.09 ft³
